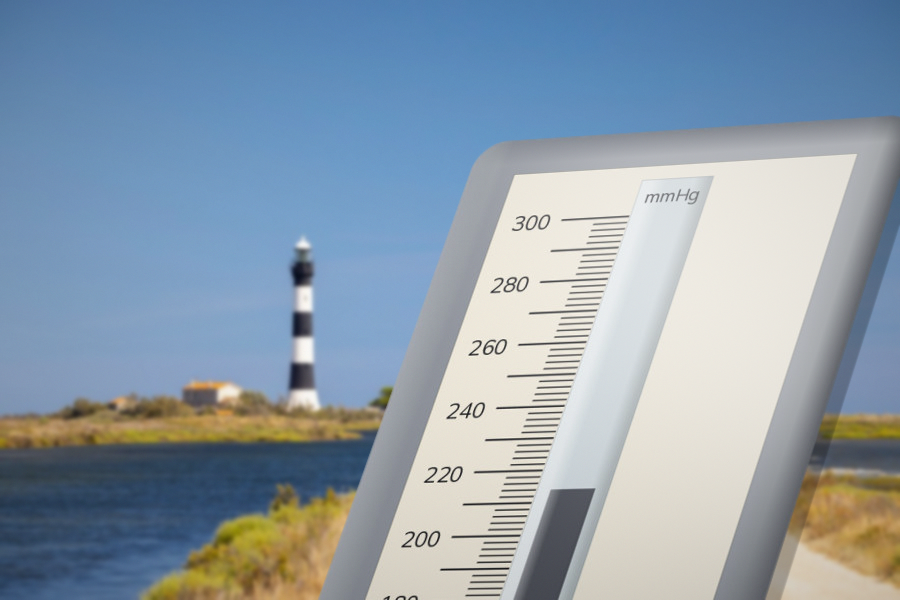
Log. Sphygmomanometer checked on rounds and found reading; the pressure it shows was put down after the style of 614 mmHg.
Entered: 214 mmHg
